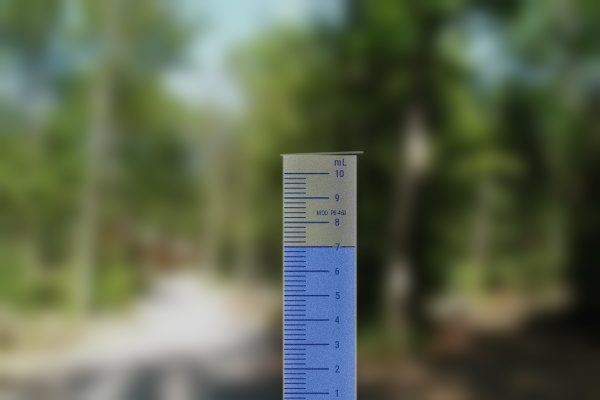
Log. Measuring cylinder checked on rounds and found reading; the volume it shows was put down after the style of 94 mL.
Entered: 7 mL
